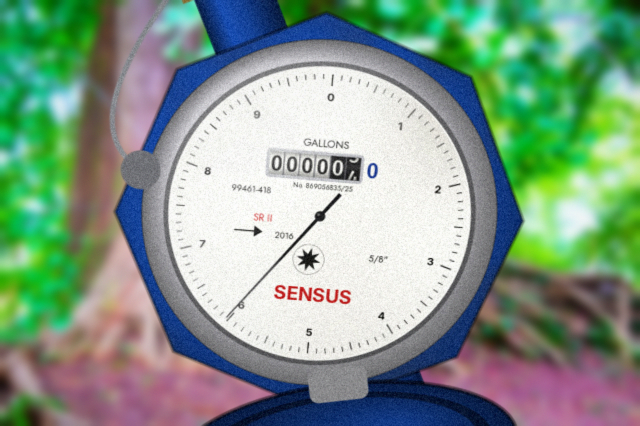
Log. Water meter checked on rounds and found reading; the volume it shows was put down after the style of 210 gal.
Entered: 36.0 gal
